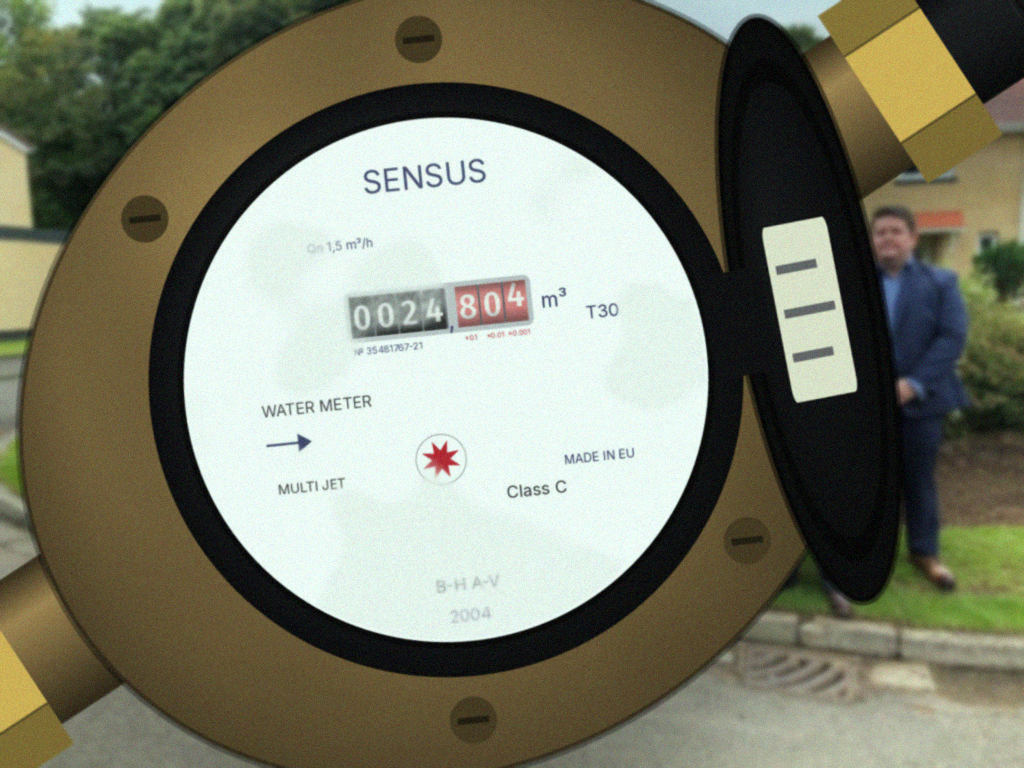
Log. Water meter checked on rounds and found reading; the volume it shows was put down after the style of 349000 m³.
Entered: 24.804 m³
